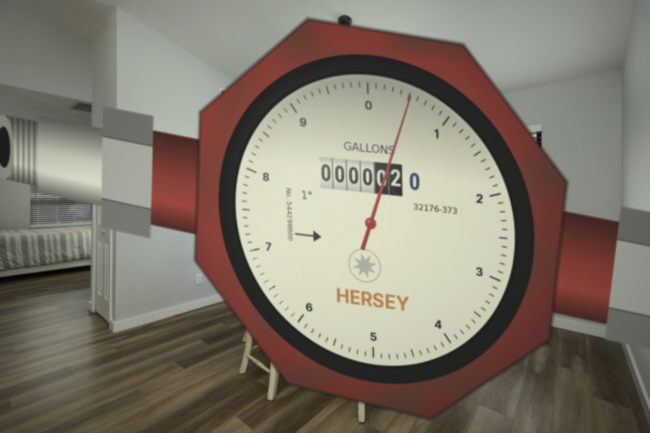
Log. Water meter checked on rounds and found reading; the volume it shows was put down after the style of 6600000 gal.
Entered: 20.5 gal
